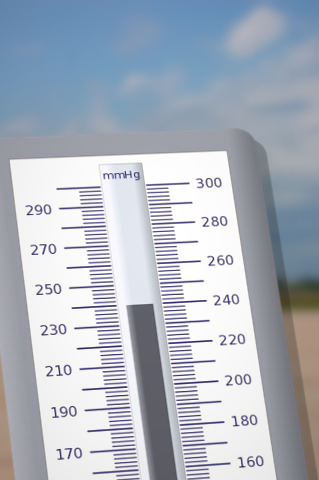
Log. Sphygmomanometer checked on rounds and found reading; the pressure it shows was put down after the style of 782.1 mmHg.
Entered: 240 mmHg
